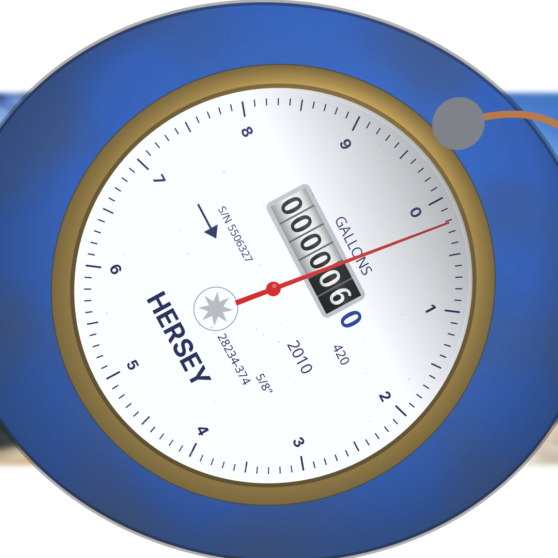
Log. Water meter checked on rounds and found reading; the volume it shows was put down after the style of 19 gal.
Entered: 60.2 gal
